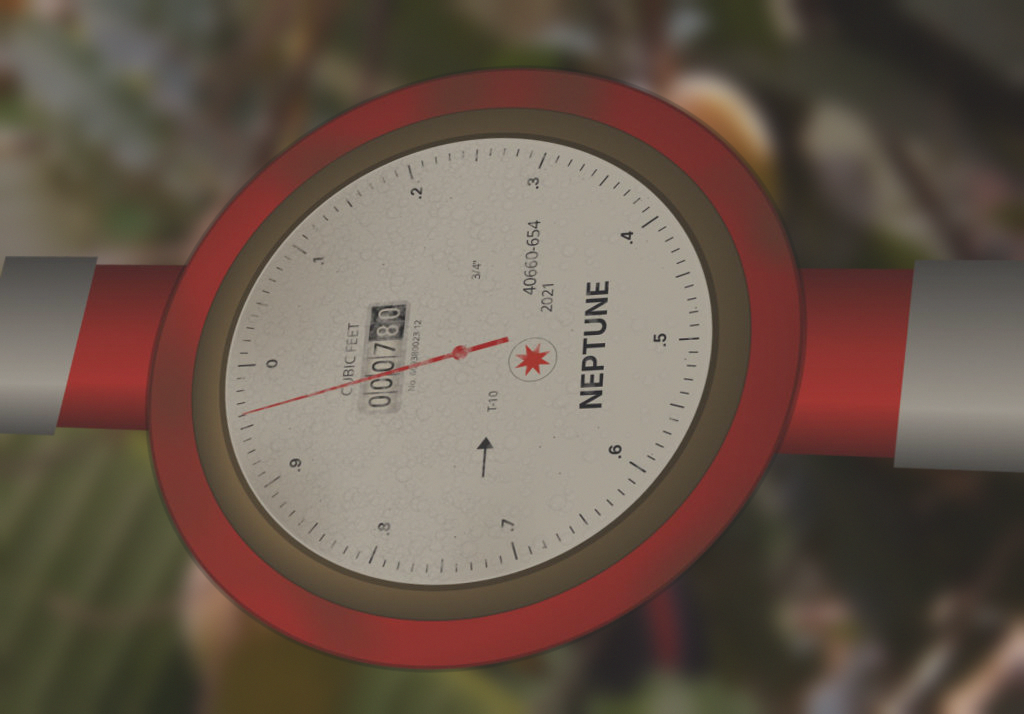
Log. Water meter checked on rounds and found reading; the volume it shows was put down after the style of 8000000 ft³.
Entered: 779.96 ft³
